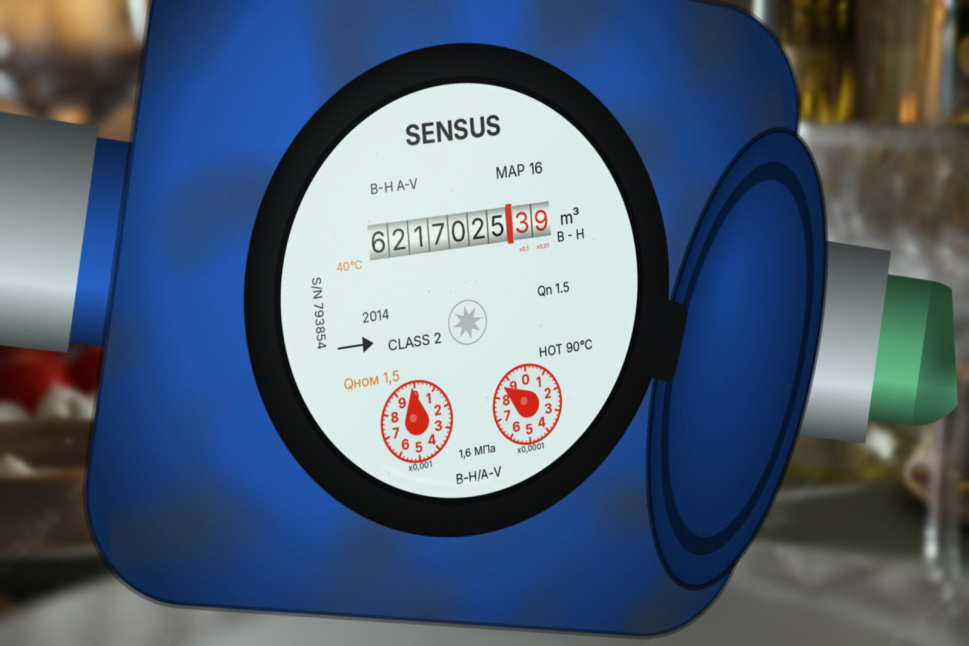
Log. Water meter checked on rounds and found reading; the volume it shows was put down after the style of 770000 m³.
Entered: 6217025.3898 m³
